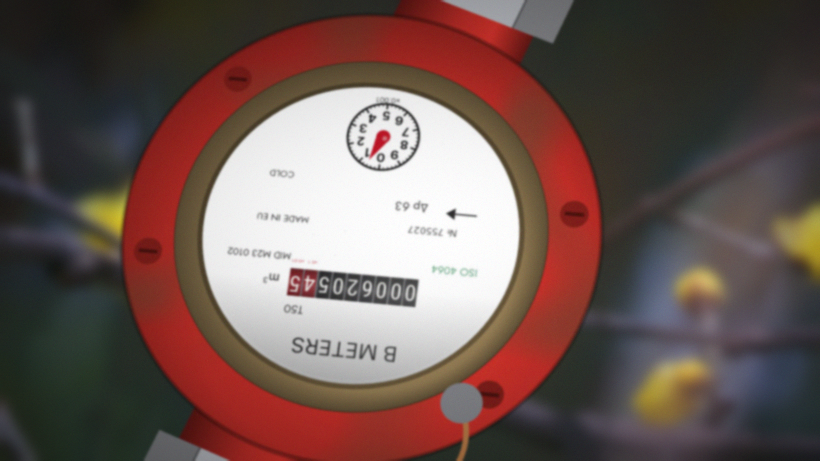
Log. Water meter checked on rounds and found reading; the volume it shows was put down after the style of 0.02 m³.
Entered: 6205.450 m³
